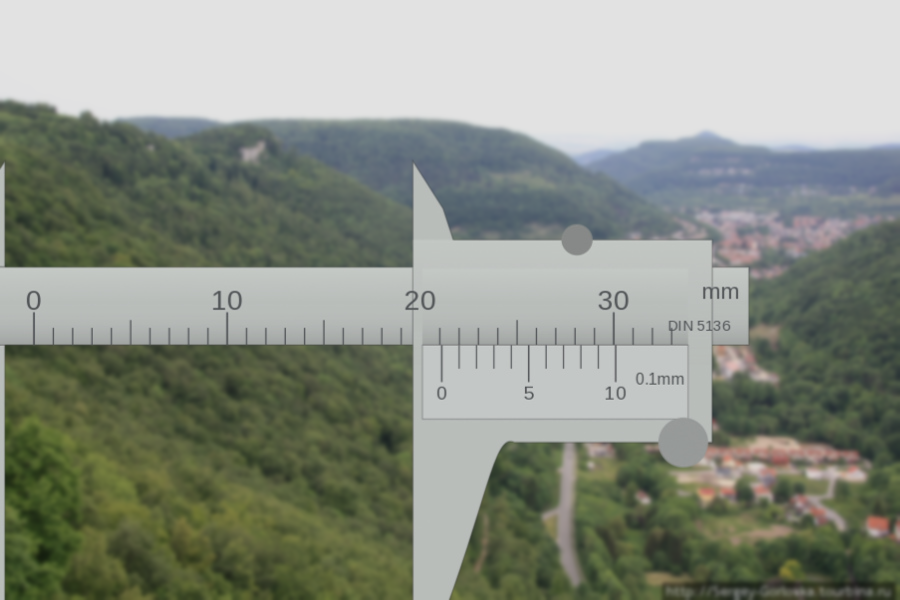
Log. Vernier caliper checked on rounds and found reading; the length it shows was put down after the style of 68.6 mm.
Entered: 21.1 mm
